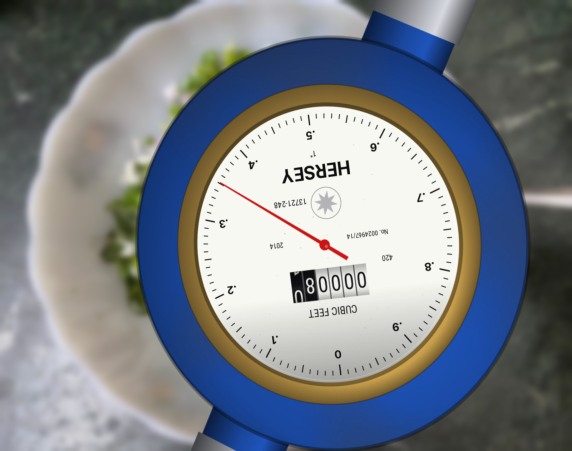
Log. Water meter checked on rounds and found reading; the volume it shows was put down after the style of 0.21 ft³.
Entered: 80.35 ft³
